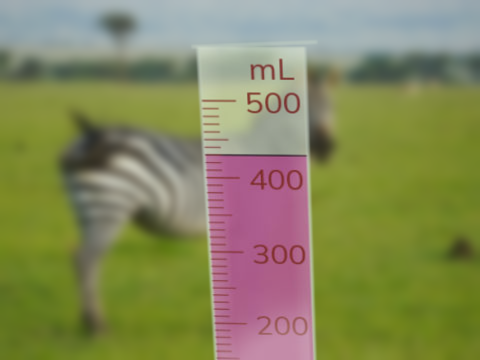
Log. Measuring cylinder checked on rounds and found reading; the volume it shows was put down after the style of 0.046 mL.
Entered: 430 mL
